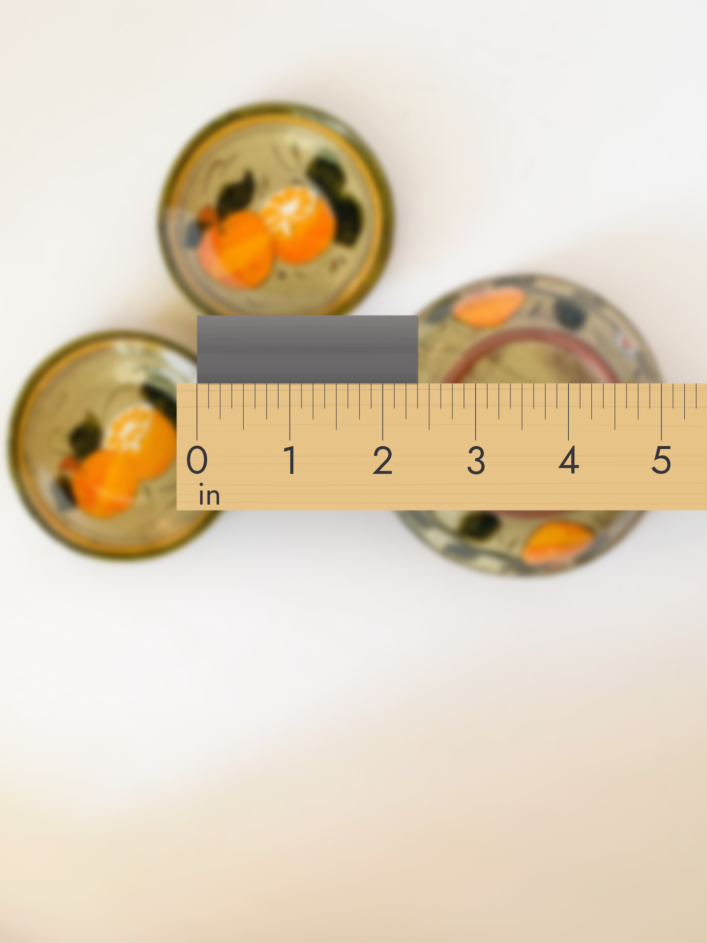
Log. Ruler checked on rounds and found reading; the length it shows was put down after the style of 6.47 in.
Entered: 2.375 in
